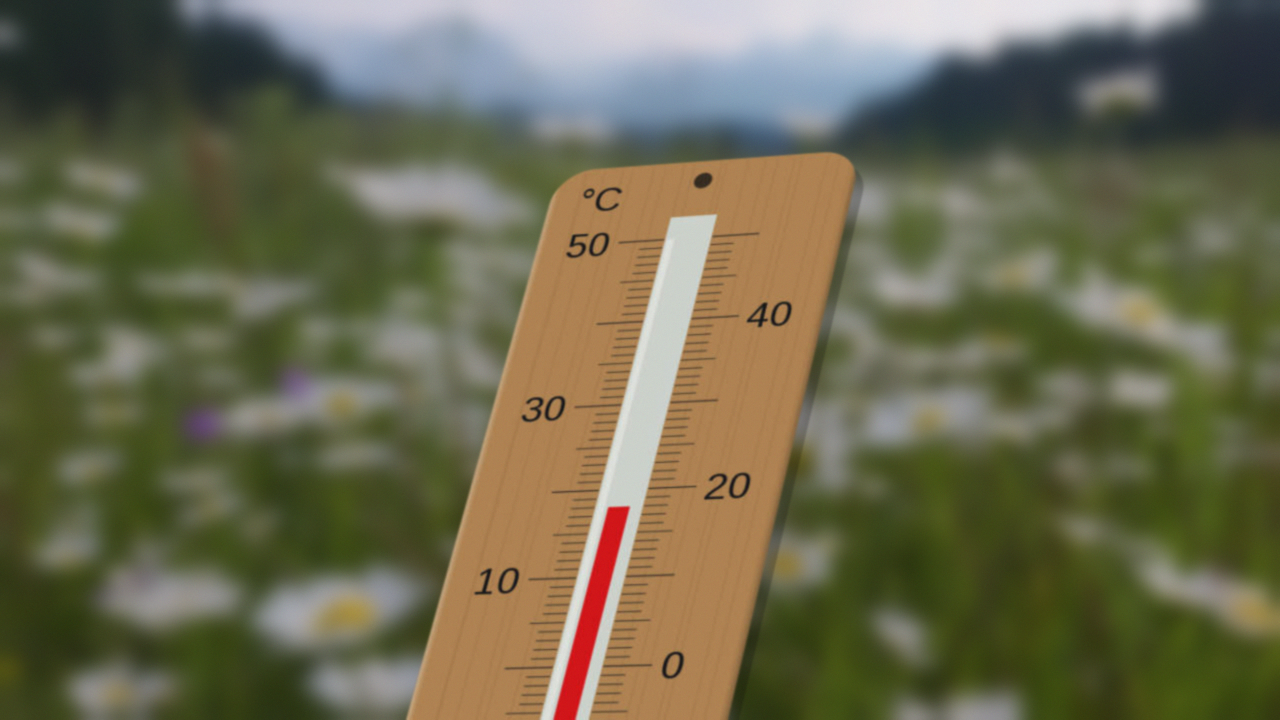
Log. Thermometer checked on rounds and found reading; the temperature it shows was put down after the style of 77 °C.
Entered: 18 °C
